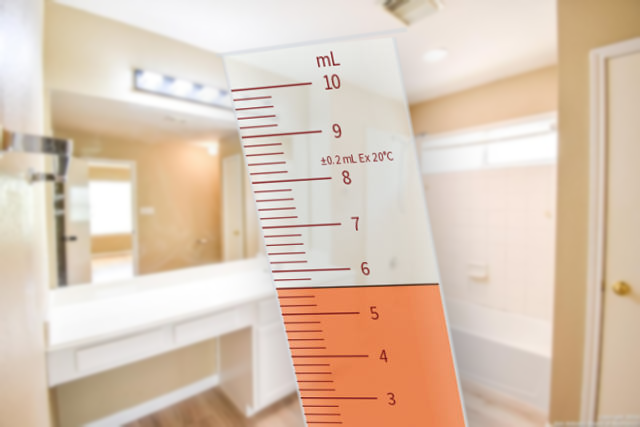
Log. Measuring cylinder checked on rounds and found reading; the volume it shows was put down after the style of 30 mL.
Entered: 5.6 mL
